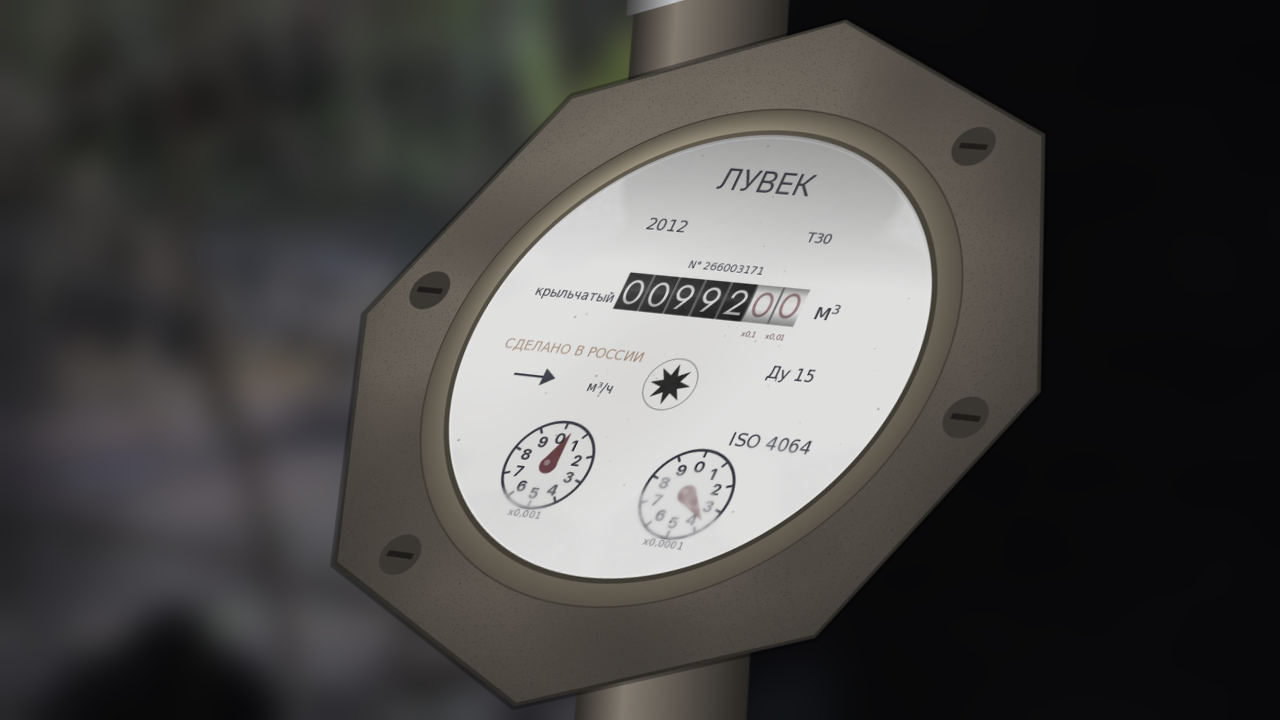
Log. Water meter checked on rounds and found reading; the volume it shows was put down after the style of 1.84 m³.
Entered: 992.0003 m³
